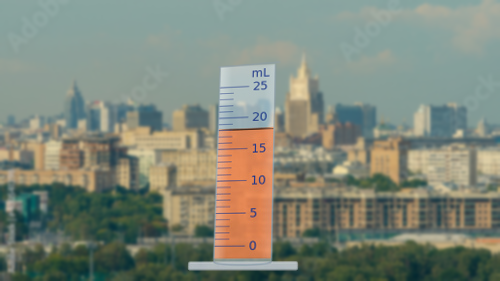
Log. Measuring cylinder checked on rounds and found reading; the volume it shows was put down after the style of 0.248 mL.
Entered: 18 mL
